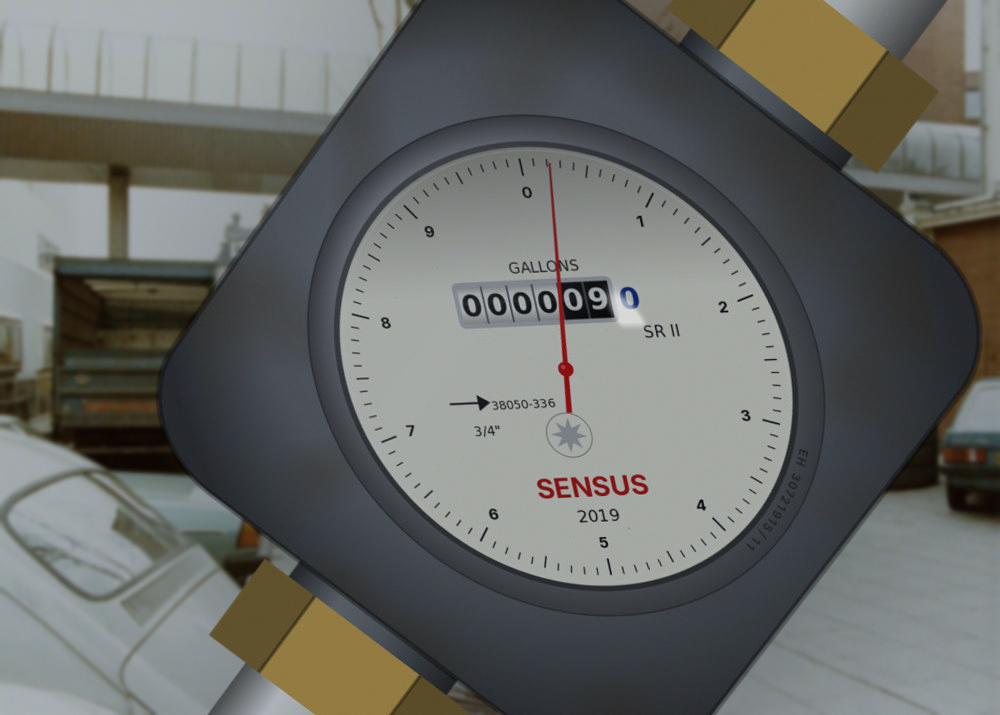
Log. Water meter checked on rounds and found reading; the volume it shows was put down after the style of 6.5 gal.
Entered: 90.2 gal
